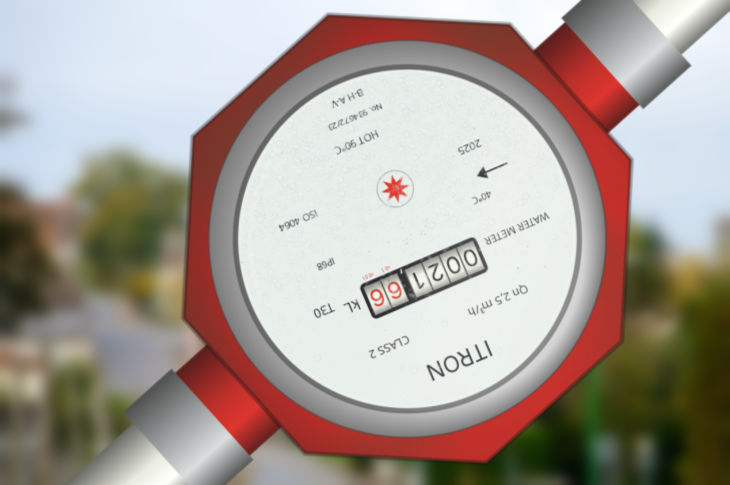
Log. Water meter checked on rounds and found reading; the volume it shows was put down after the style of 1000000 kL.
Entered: 21.66 kL
